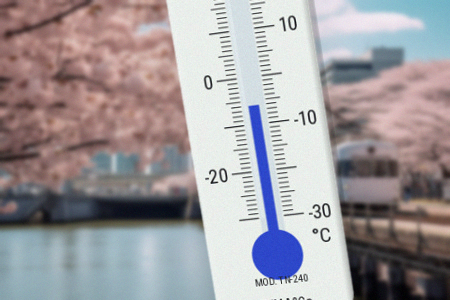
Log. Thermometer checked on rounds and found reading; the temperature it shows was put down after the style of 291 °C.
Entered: -6 °C
